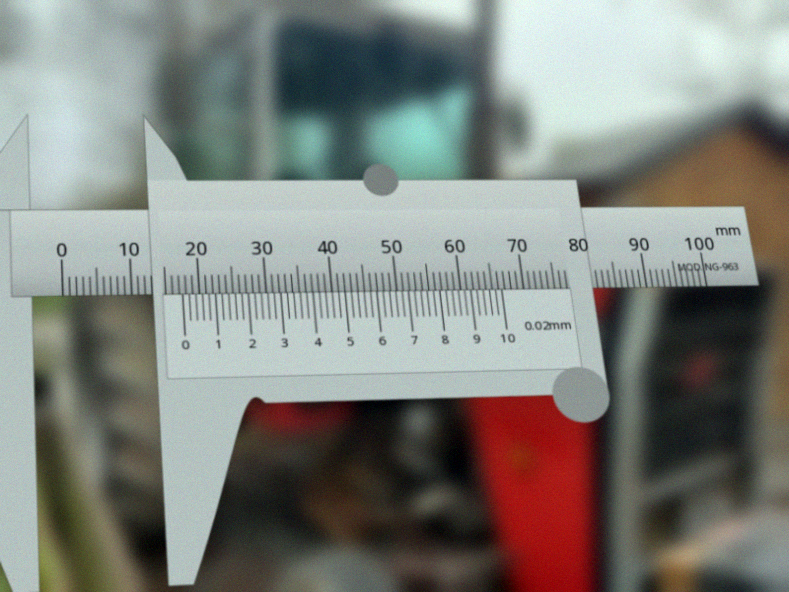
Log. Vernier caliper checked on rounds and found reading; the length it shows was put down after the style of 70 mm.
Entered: 17.5 mm
